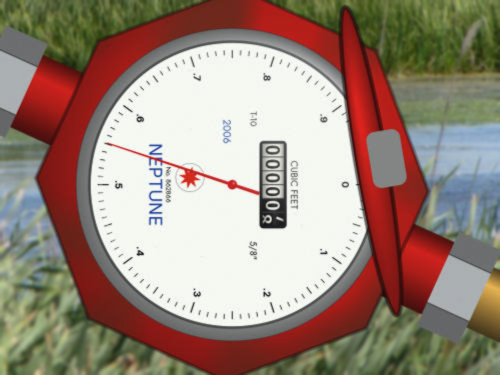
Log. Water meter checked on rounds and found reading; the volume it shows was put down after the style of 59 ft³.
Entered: 7.55 ft³
